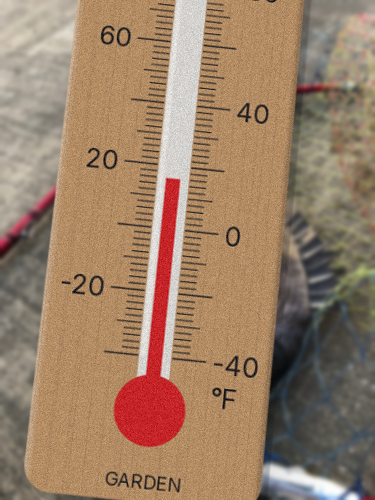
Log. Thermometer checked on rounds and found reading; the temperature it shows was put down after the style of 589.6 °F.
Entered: 16 °F
